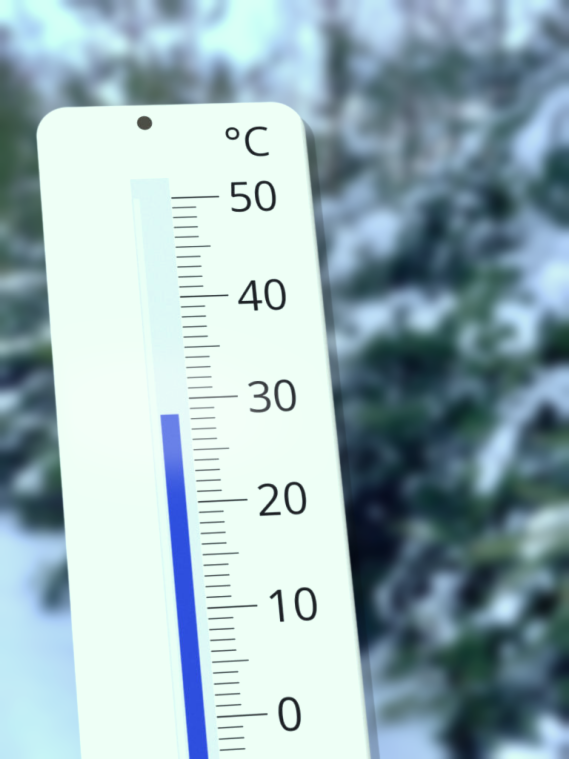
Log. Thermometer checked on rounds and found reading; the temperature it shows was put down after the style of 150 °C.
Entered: 28.5 °C
